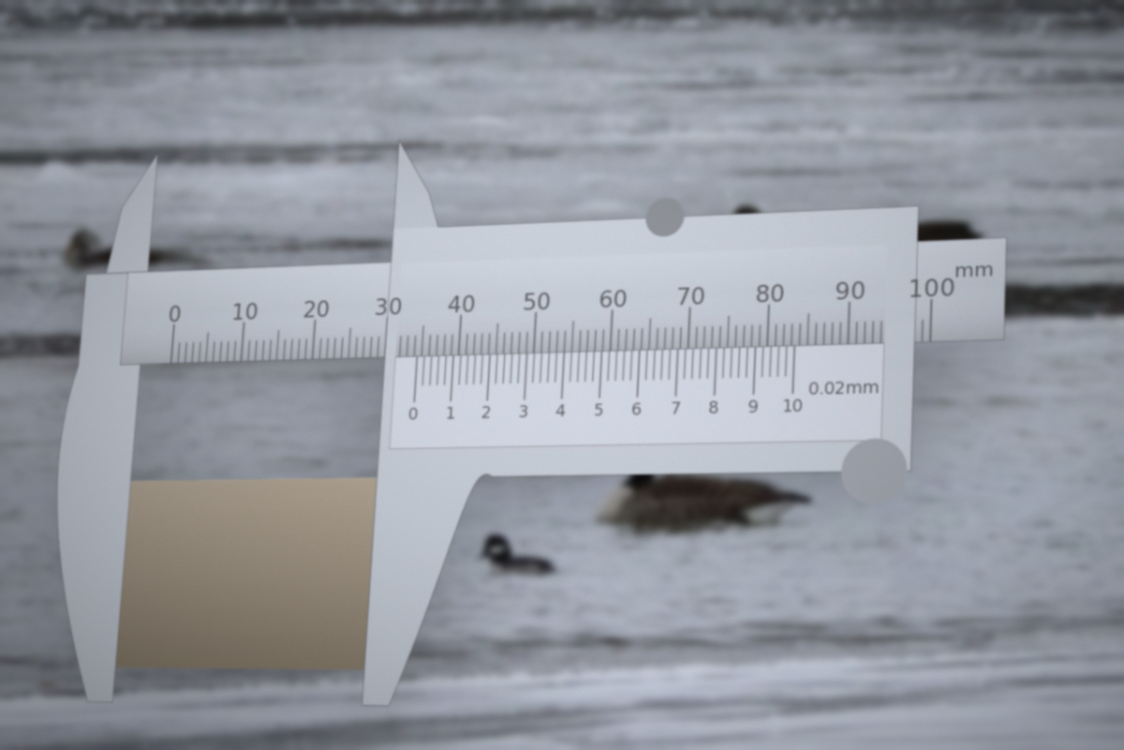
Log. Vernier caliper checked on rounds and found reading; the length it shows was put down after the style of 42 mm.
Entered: 34.4 mm
